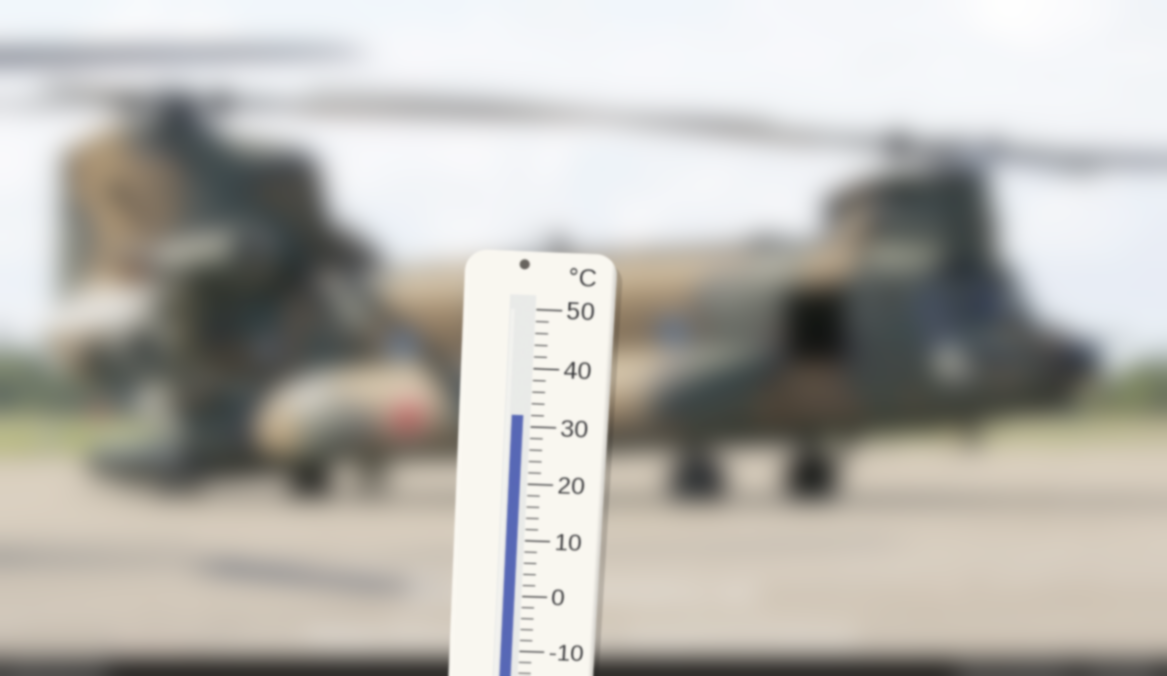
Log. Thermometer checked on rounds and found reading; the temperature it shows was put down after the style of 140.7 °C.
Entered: 32 °C
